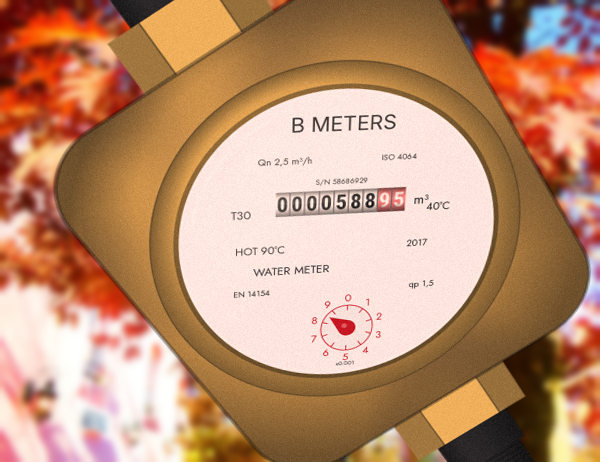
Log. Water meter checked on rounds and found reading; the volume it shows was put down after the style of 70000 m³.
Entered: 588.958 m³
